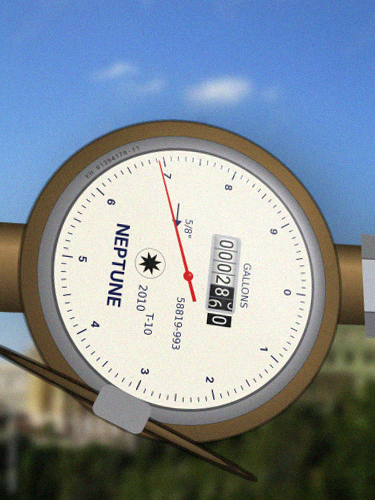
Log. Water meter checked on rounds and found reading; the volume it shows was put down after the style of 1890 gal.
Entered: 2856.9 gal
